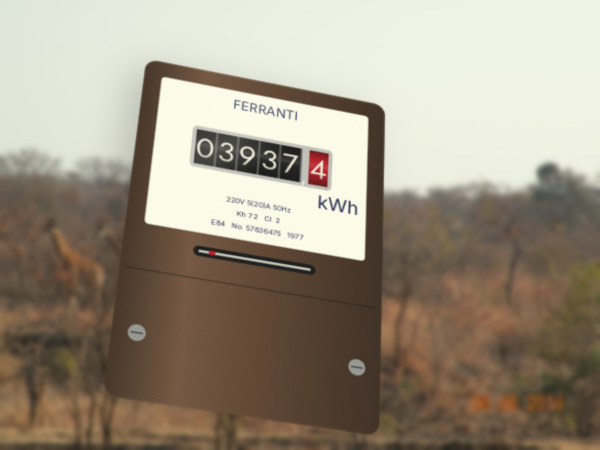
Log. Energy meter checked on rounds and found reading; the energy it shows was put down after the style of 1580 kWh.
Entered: 3937.4 kWh
